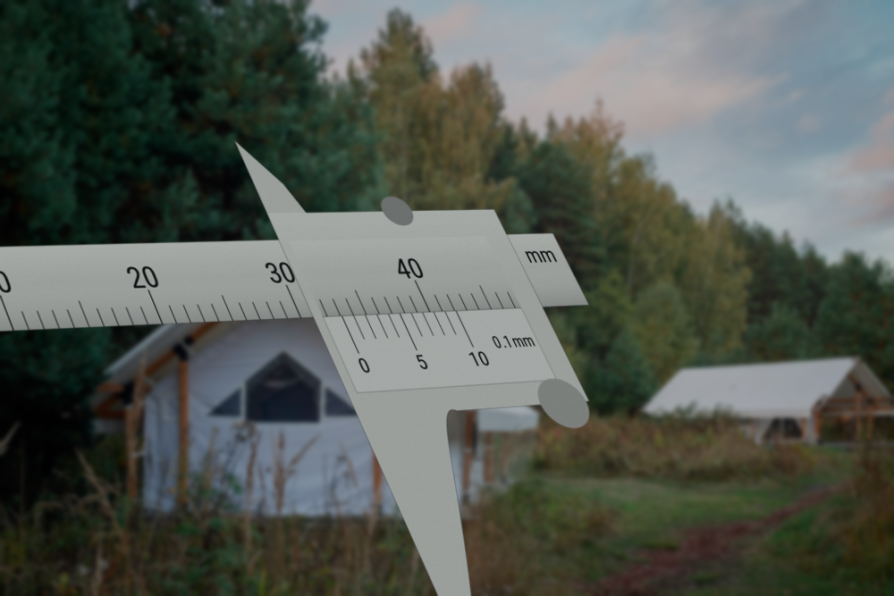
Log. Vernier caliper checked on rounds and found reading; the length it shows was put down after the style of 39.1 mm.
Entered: 33.1 mm
